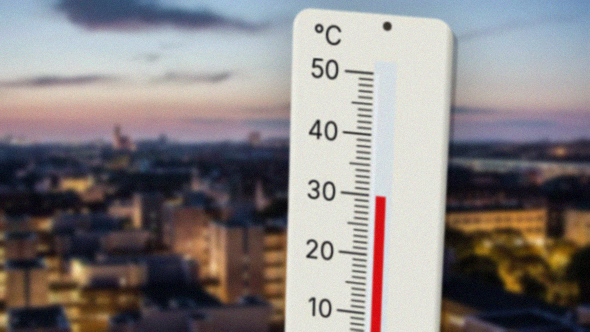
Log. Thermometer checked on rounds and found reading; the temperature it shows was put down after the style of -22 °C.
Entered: 30 °C
